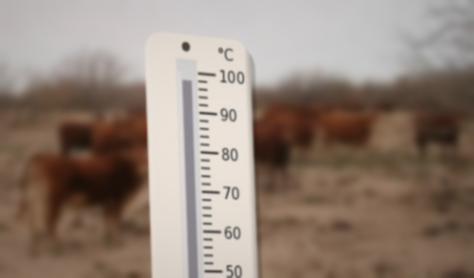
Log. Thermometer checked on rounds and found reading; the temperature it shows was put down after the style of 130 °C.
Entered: 98 °C
